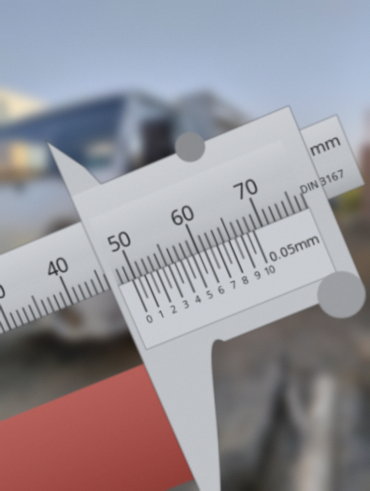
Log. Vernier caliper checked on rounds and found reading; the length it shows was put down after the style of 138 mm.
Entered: 49.6 mm
